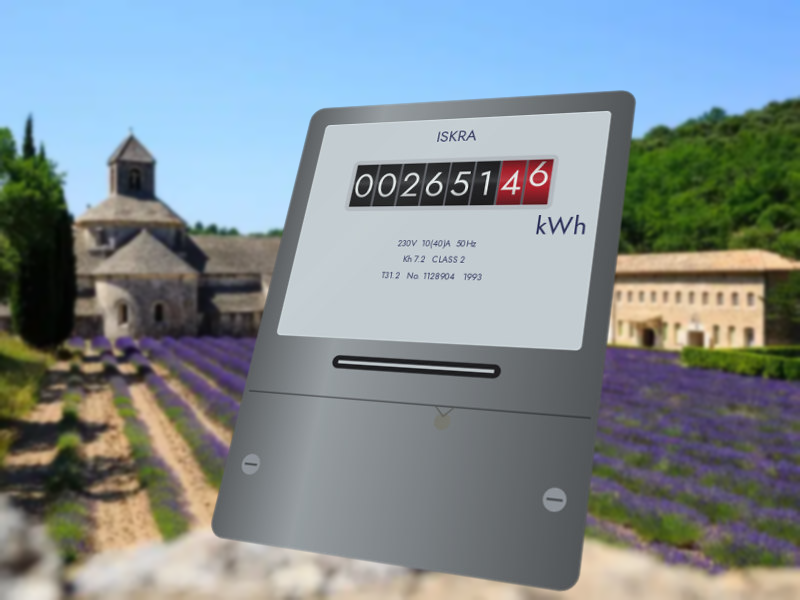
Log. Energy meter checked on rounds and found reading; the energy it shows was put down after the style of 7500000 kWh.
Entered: 2651.46 kWh
